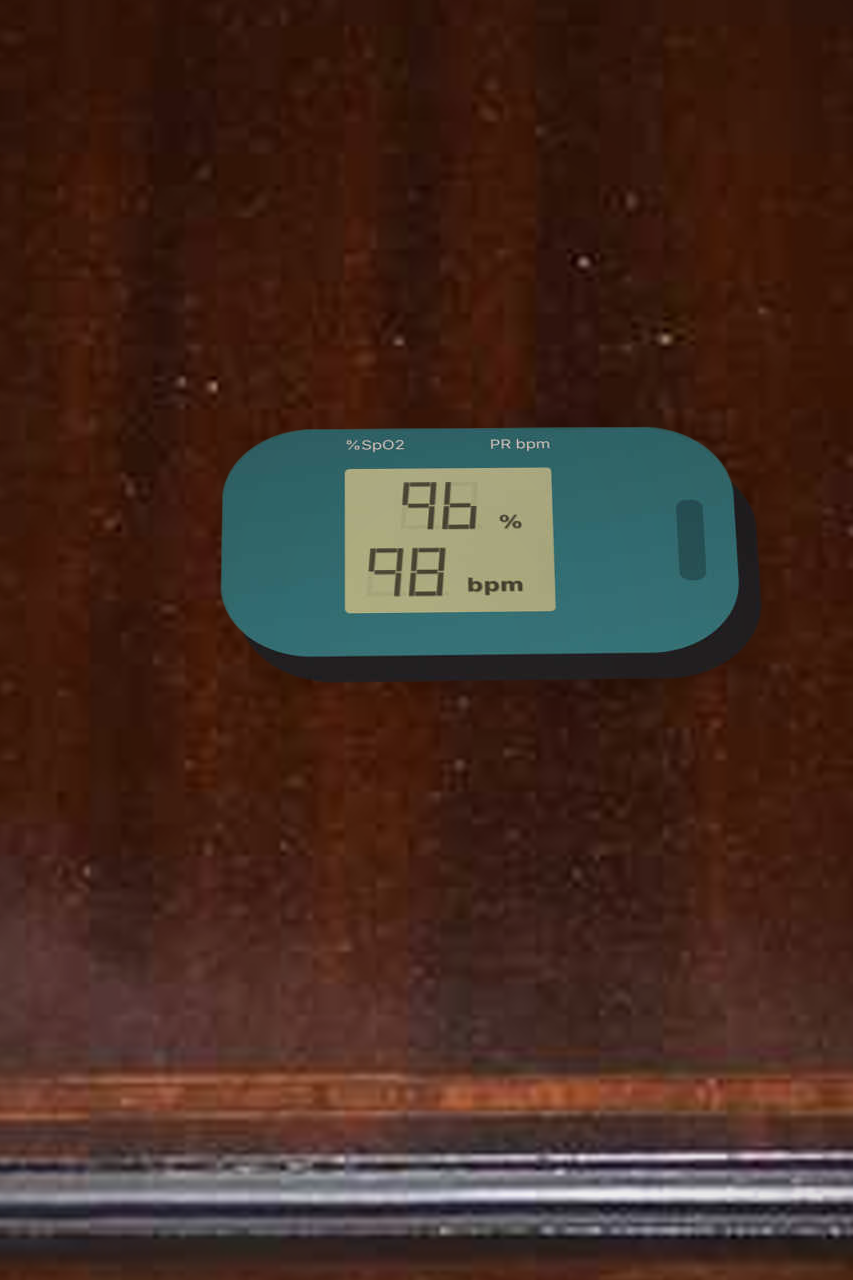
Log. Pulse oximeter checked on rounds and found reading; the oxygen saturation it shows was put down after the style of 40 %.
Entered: 96 %
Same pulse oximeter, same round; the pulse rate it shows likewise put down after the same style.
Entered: 98 bpm
